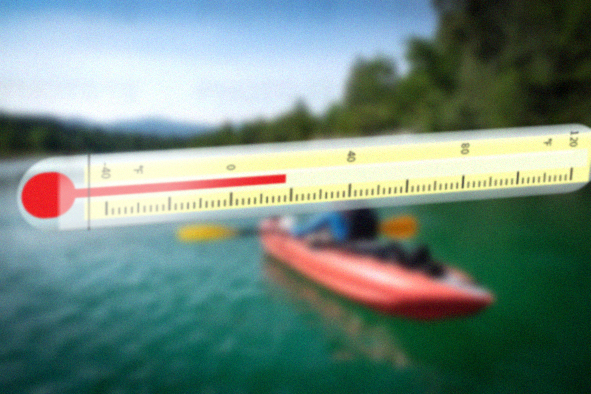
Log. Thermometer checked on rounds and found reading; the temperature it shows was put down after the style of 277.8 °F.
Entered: 18 °F
